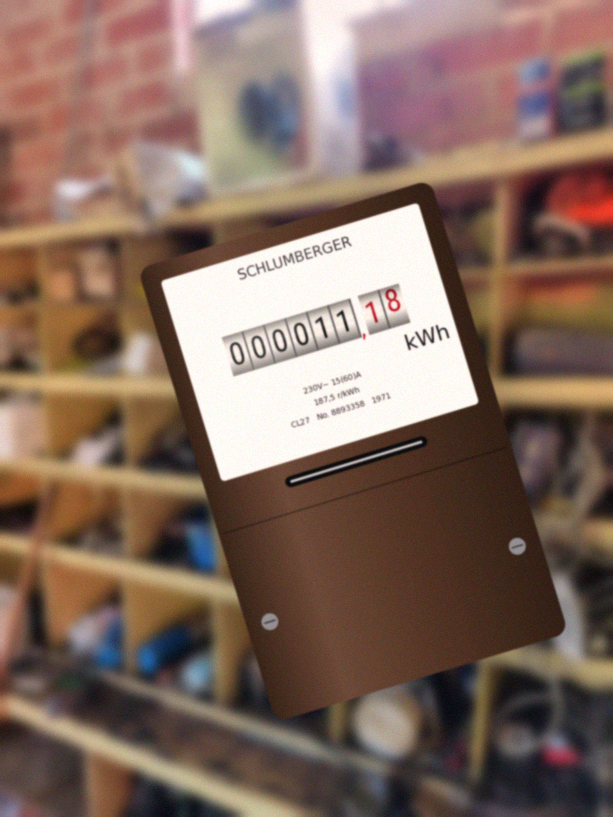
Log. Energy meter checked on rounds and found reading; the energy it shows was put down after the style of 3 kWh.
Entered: 11.18 kWh
